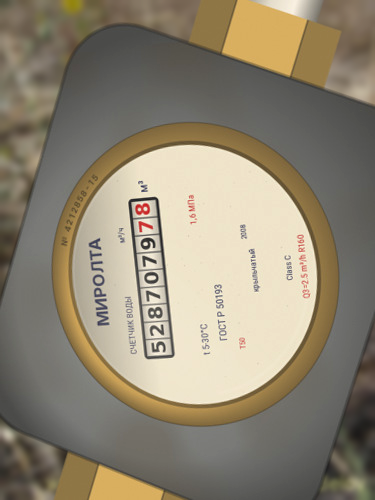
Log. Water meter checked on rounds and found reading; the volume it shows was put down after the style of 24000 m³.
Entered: 5287079.78 m³
